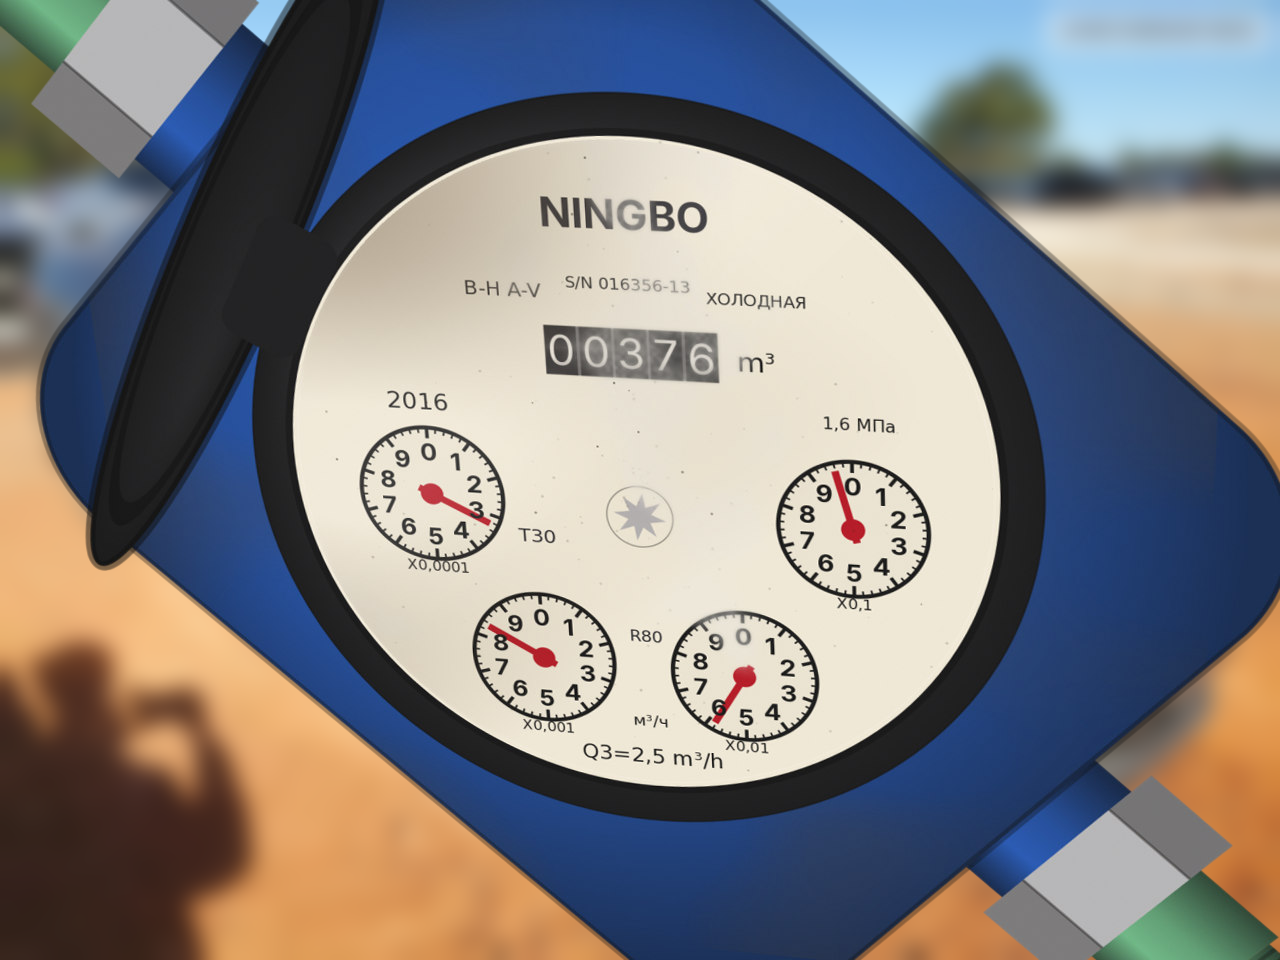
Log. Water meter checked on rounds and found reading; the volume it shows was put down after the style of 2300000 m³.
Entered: 375.9583 m³
